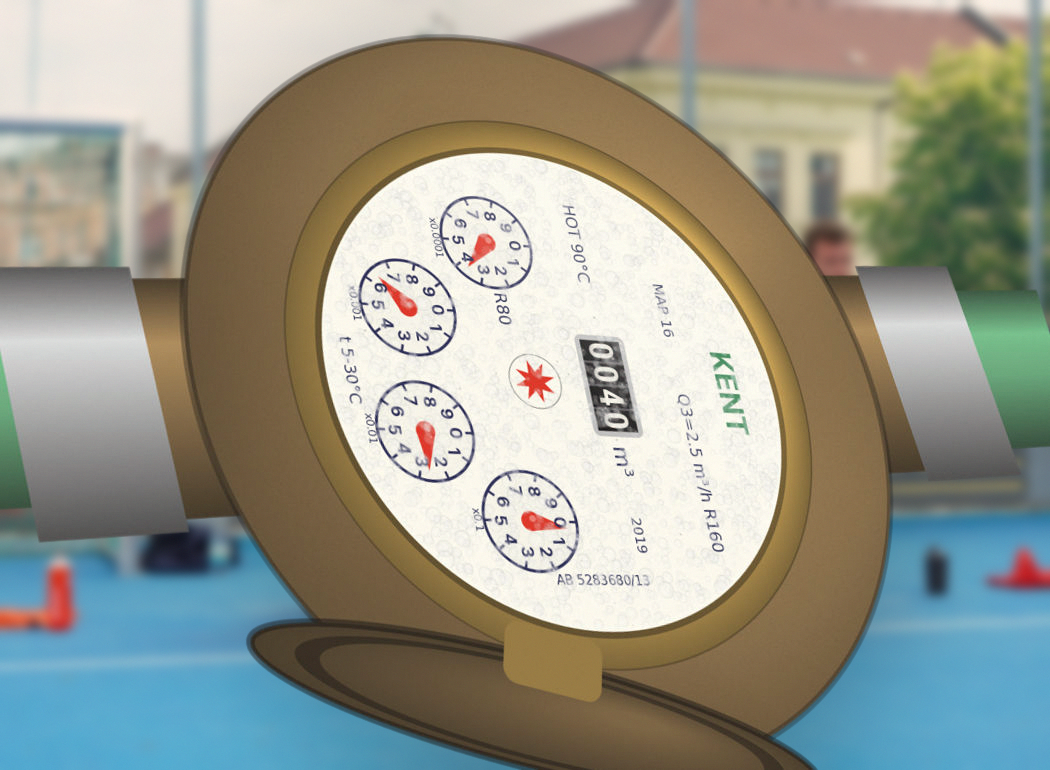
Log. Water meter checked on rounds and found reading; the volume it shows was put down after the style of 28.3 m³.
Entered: 40.0263 m³
